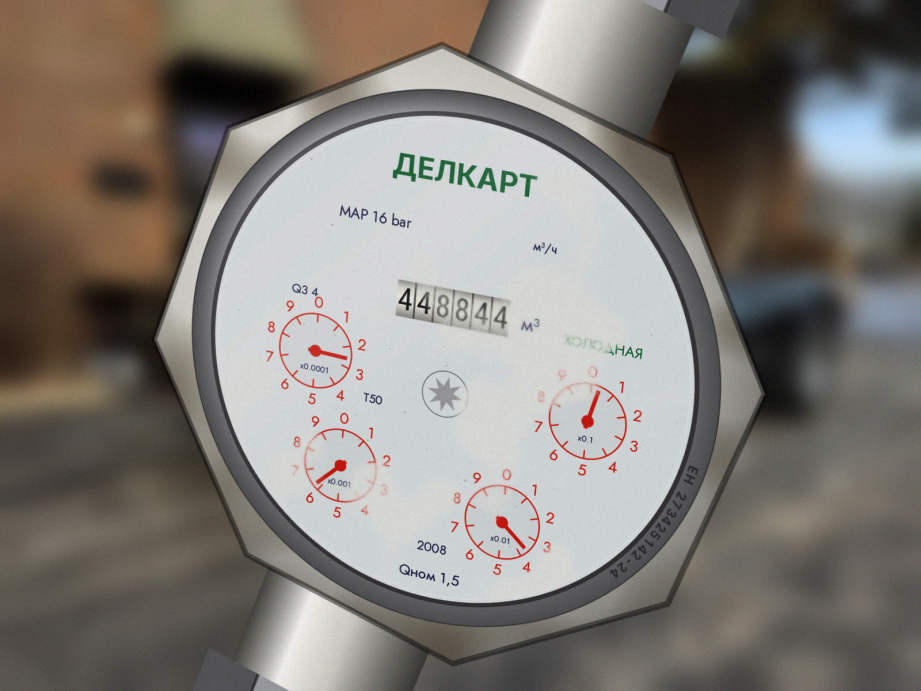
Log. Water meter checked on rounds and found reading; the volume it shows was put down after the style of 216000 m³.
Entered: 448844.0362 m³
